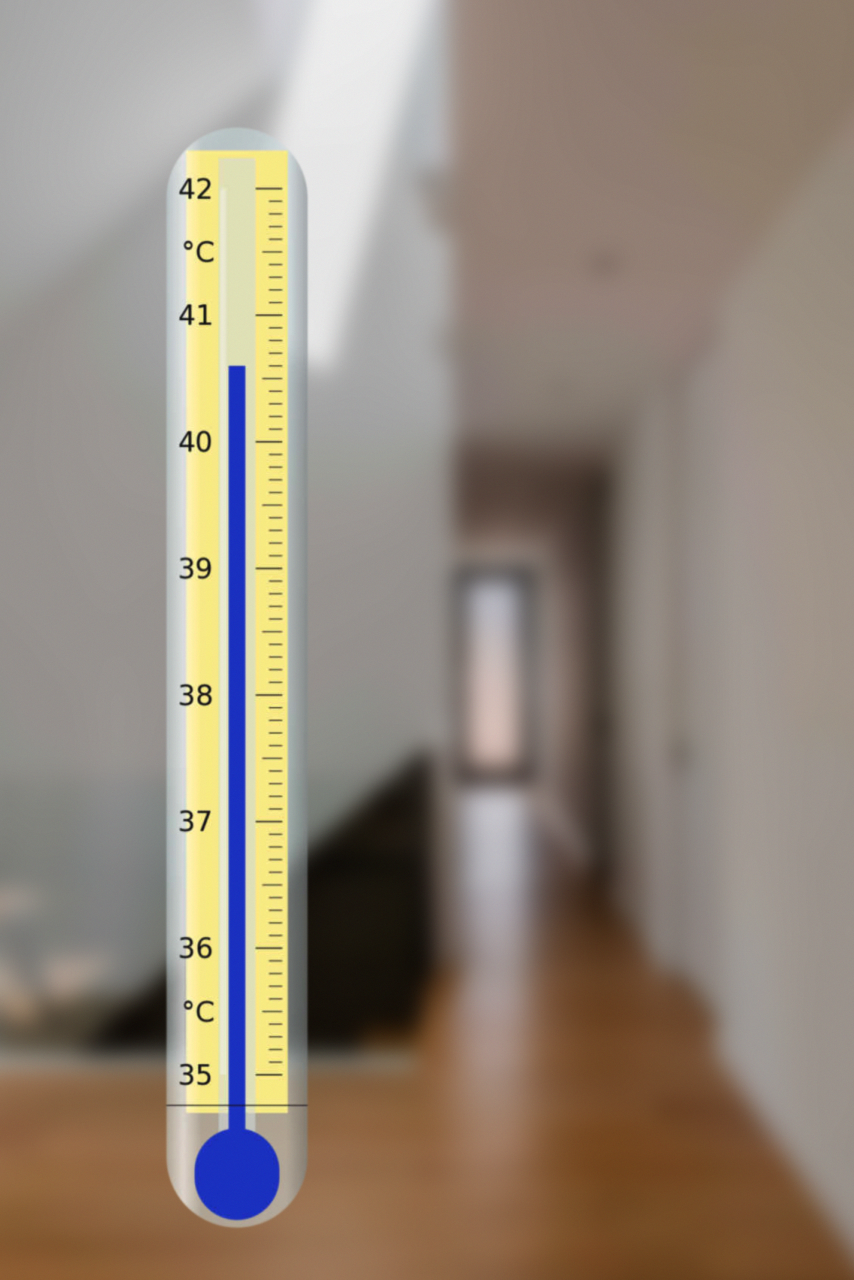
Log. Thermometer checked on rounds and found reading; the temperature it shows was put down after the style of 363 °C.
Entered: 40.6 °C
